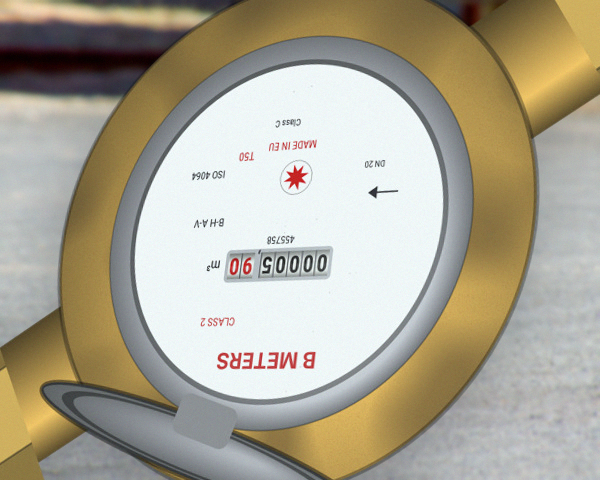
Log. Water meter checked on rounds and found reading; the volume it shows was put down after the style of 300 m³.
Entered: 5.90 m³
